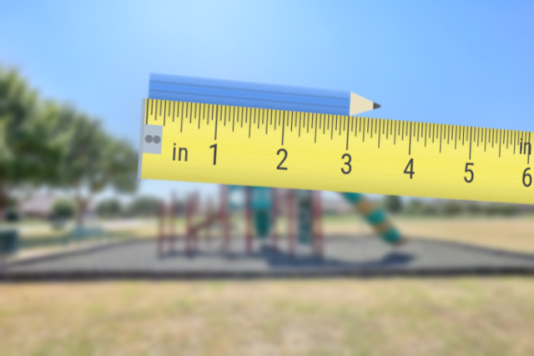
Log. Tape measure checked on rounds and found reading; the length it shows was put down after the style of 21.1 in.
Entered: 3.5 in
